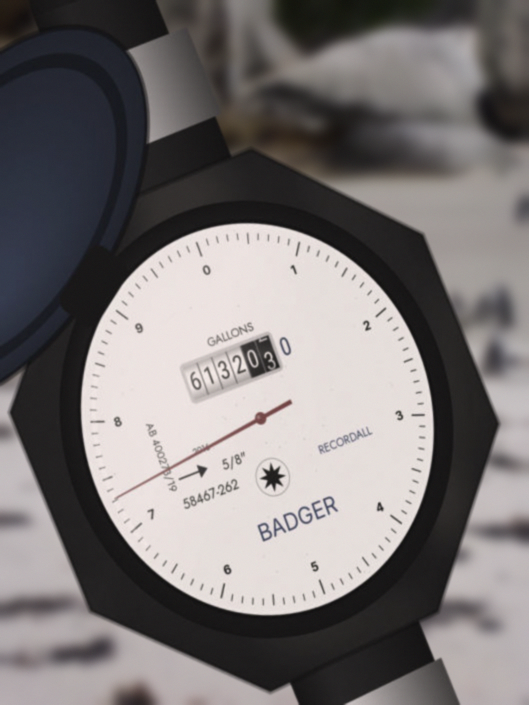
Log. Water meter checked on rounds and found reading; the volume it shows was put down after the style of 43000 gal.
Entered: 6132027.3 gal
